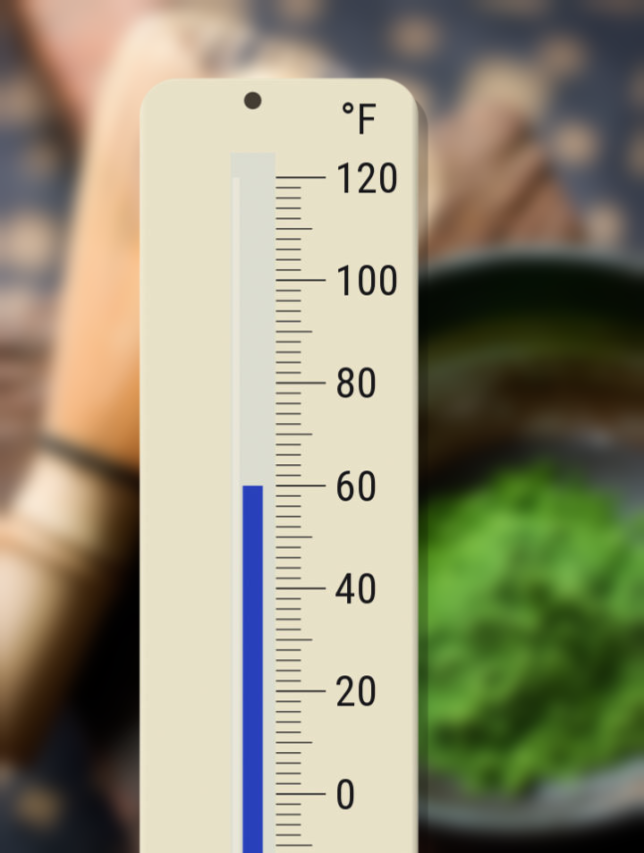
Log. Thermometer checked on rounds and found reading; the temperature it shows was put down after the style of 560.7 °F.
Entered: 60 °F
